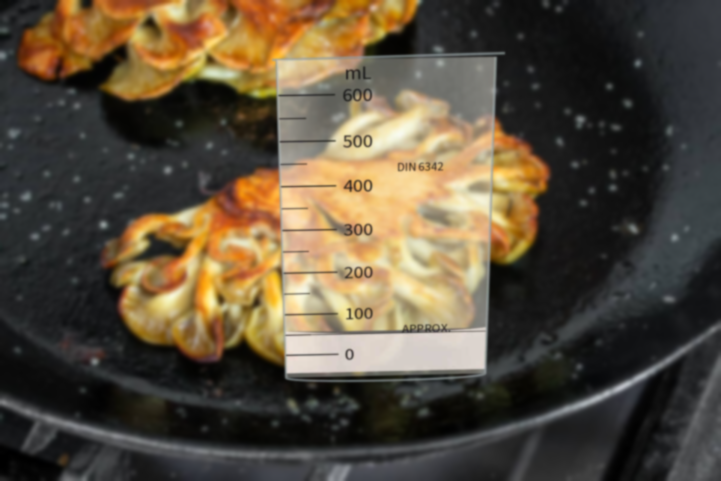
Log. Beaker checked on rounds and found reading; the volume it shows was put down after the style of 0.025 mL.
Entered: 50 mL
